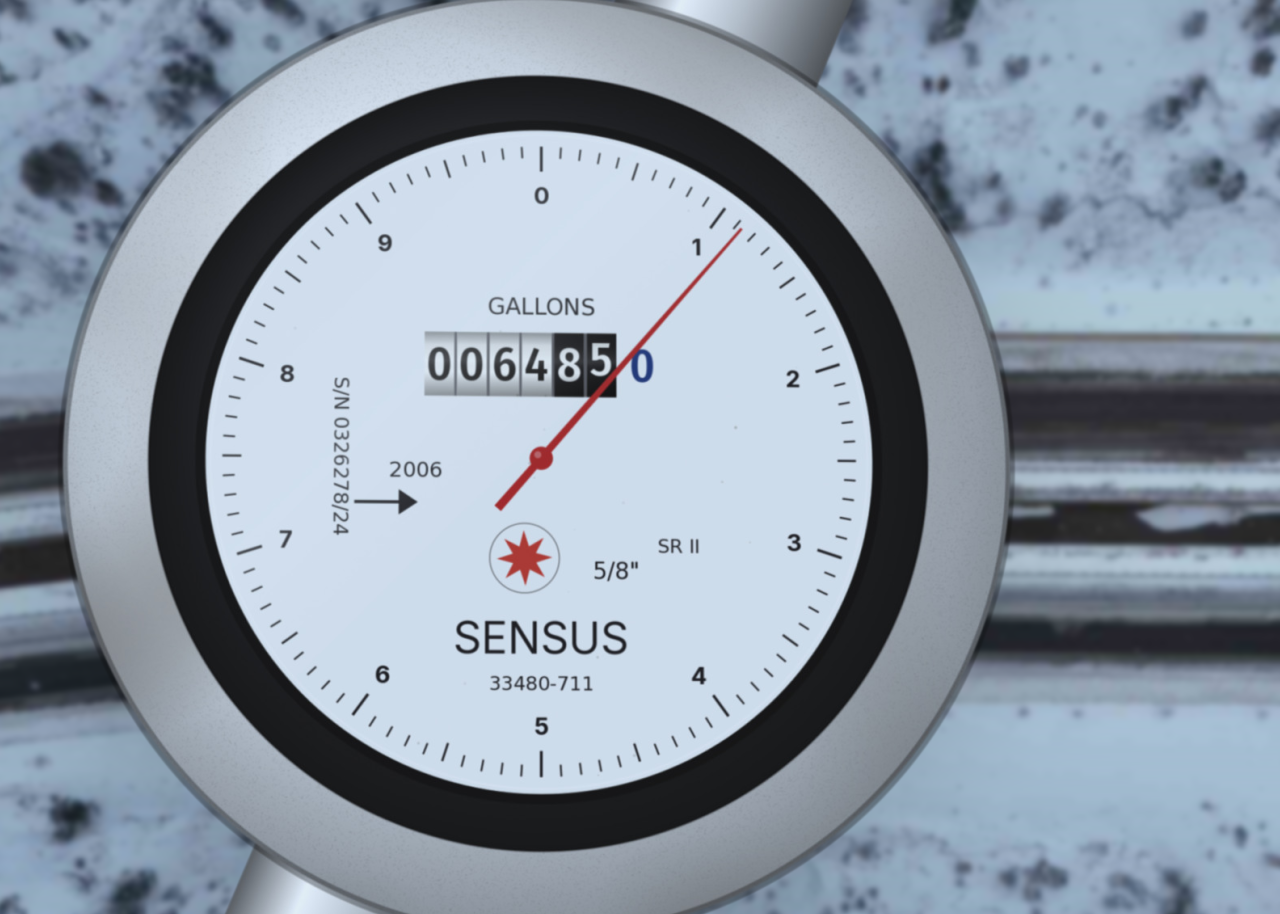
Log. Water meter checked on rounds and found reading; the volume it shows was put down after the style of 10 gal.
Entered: 64851.1 gal
